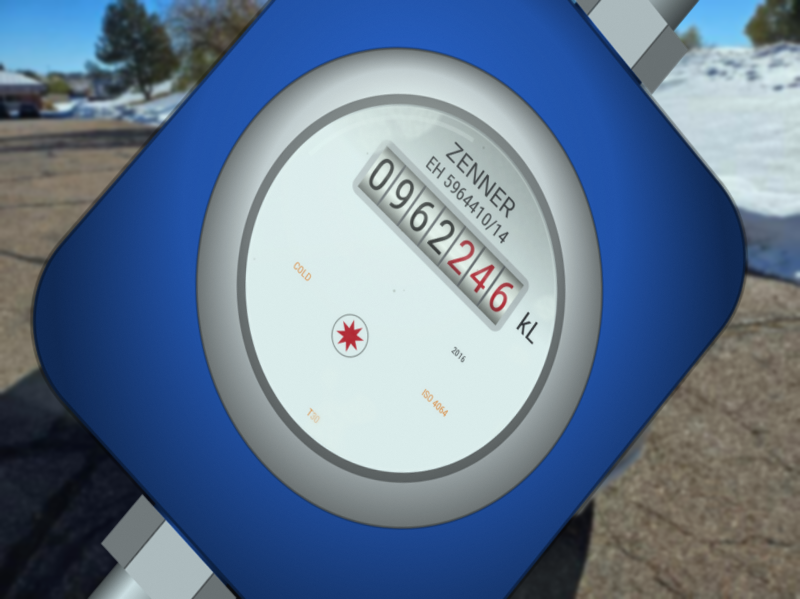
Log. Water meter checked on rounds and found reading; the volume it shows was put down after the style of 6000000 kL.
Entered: 962.246 kL
